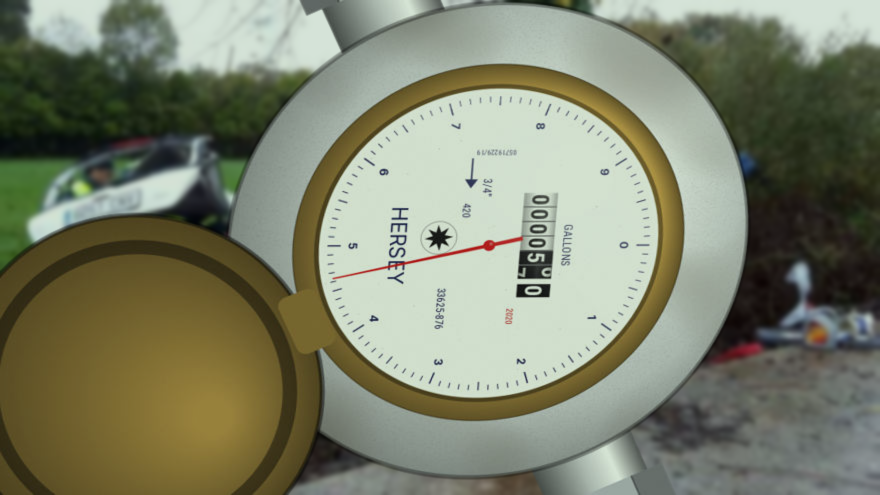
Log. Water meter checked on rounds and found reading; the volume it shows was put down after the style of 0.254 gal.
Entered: 564.6 gal
